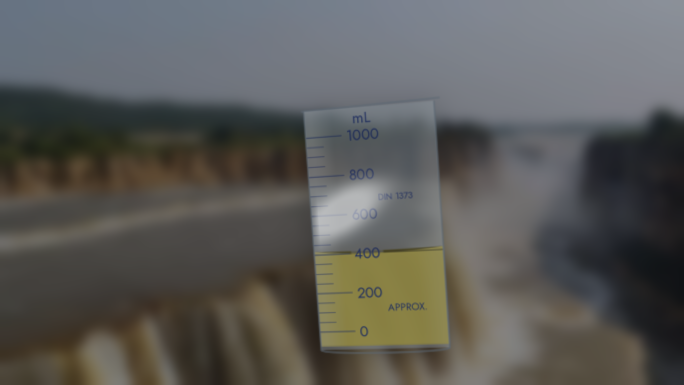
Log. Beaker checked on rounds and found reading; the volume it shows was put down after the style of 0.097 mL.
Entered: 400 mL
